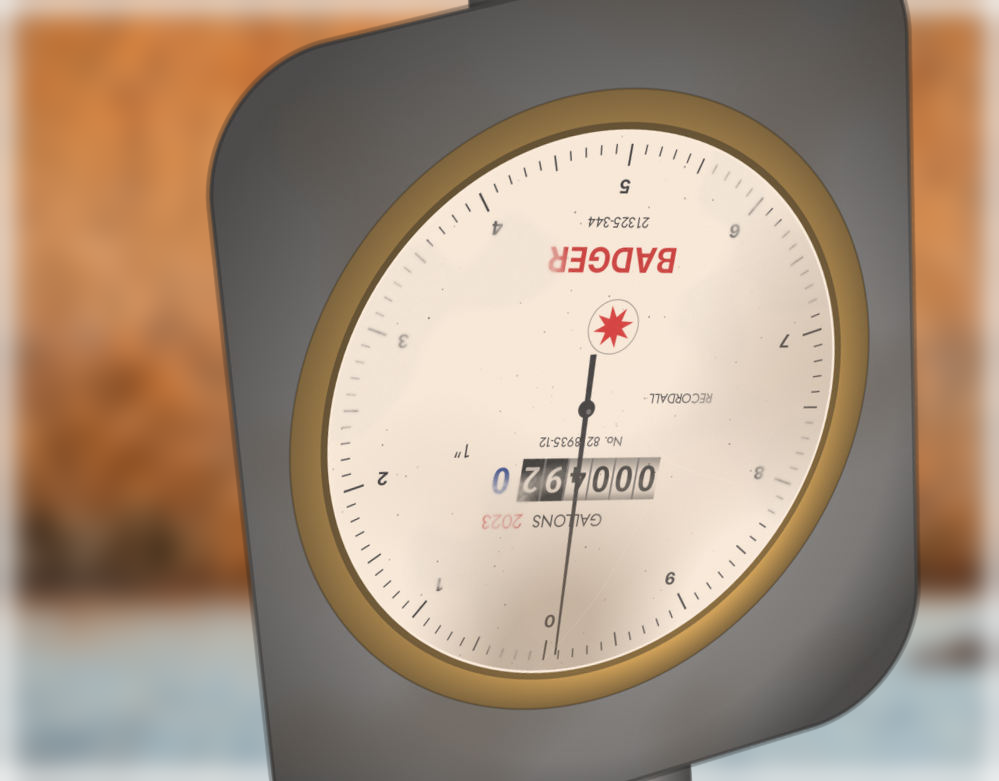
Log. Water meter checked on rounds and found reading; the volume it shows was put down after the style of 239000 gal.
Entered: 4919.9 gal
